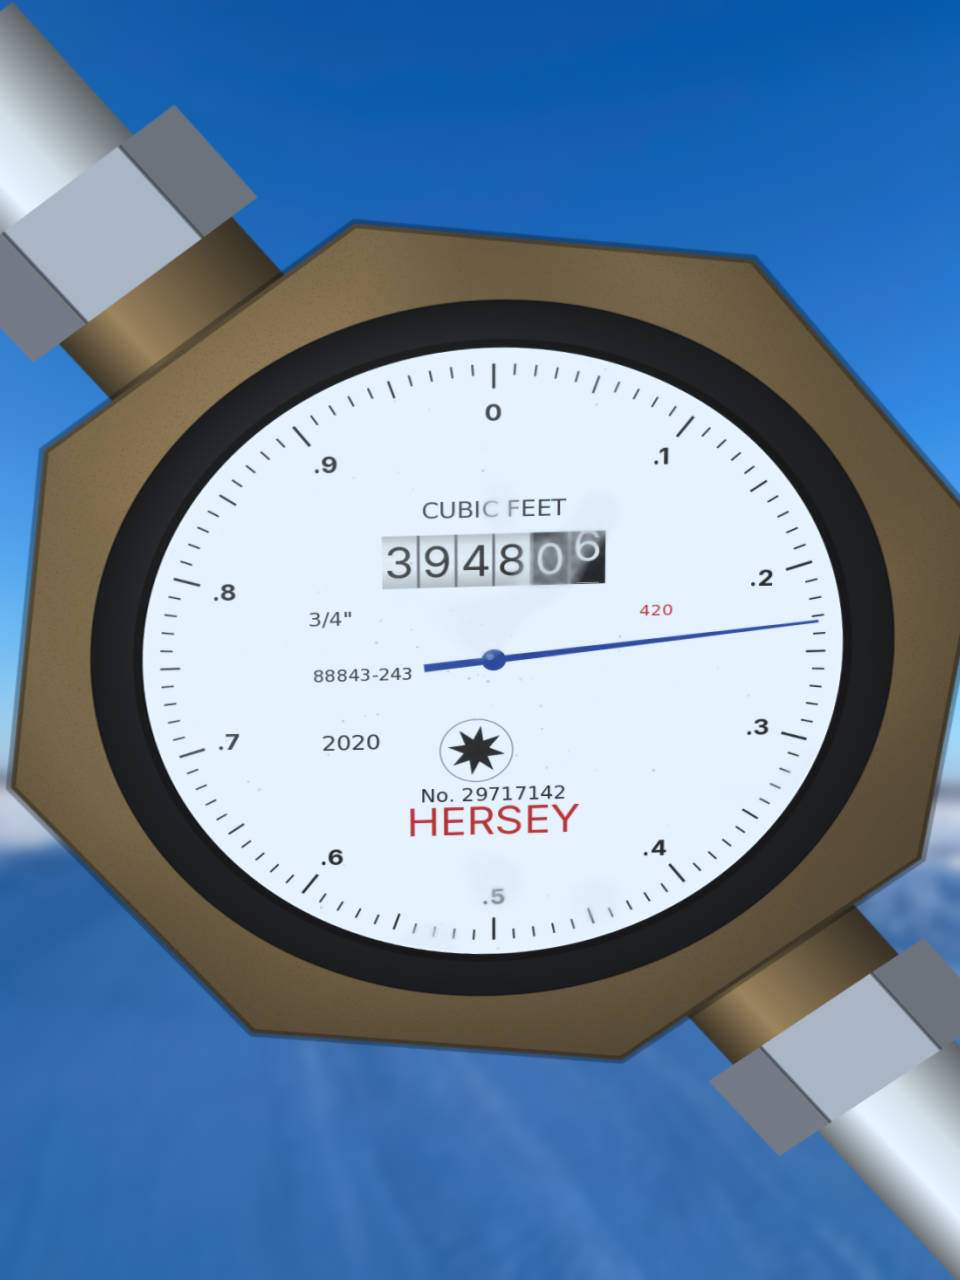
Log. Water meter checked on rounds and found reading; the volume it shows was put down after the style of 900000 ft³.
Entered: 394806.23 ft³
